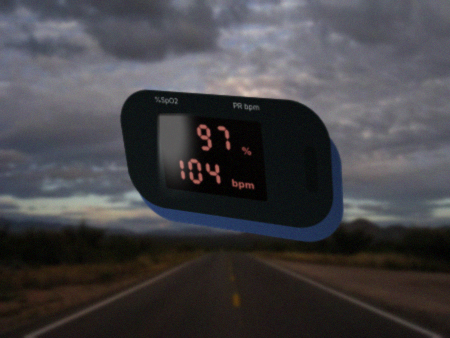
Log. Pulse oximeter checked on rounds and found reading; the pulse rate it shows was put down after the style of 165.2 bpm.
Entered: 104 bpm
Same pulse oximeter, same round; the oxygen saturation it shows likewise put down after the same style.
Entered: 97 %
